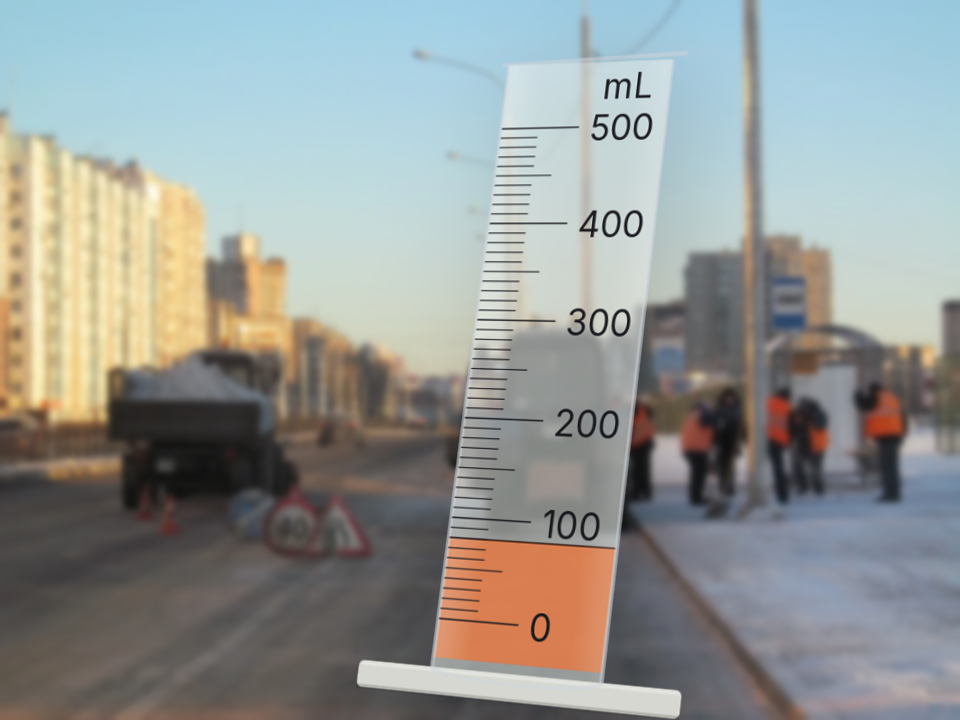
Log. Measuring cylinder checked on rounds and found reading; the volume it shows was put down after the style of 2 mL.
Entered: 80 mL
